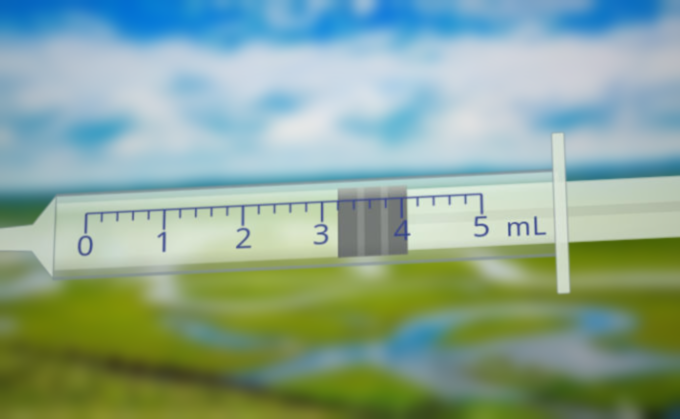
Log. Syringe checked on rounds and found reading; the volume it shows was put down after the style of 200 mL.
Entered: 3.2 mL
